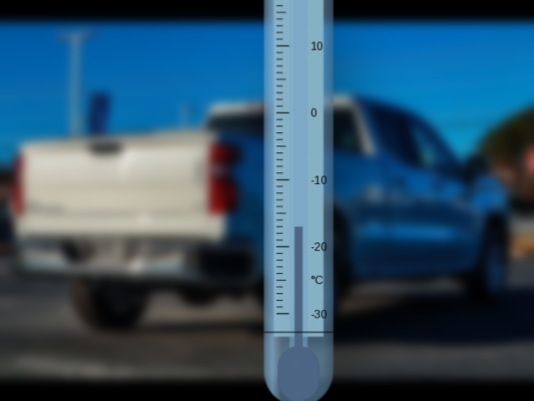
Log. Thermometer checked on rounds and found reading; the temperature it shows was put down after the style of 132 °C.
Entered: -17 °C
